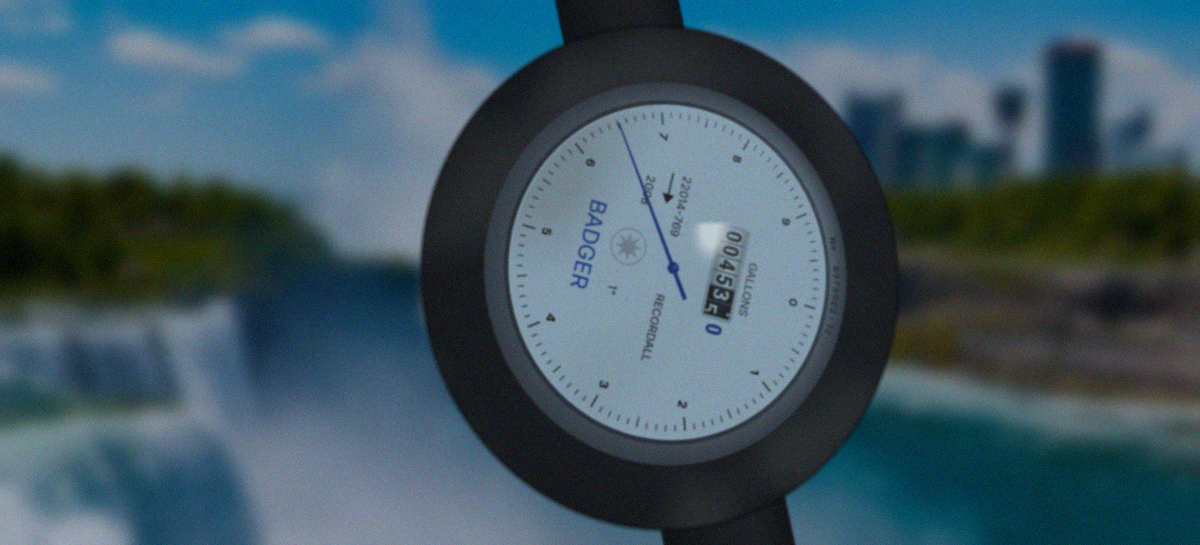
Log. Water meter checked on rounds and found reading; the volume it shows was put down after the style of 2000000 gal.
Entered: 45346.5 gal
